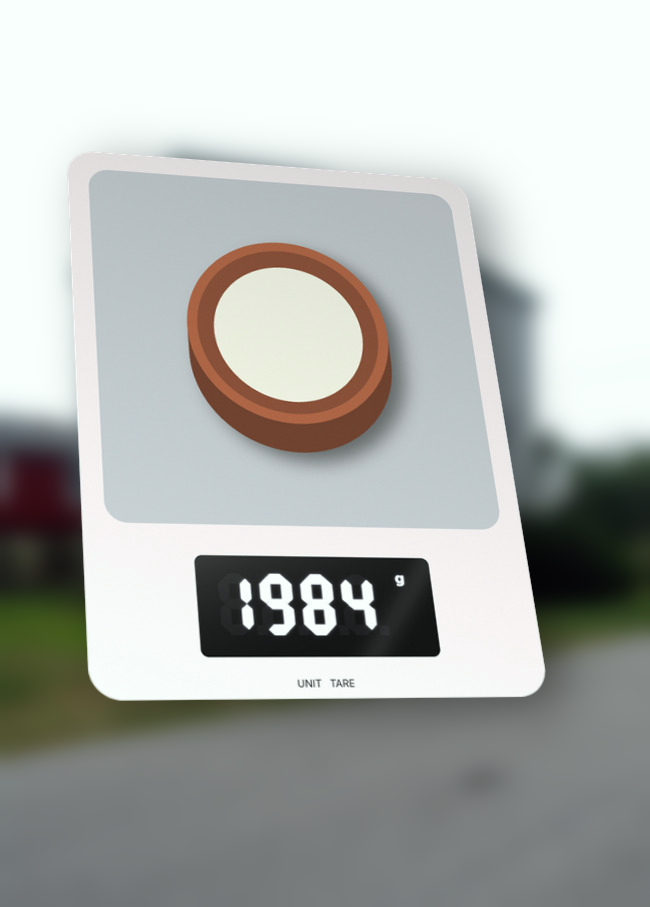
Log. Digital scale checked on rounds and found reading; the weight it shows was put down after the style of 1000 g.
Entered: 1984 g
